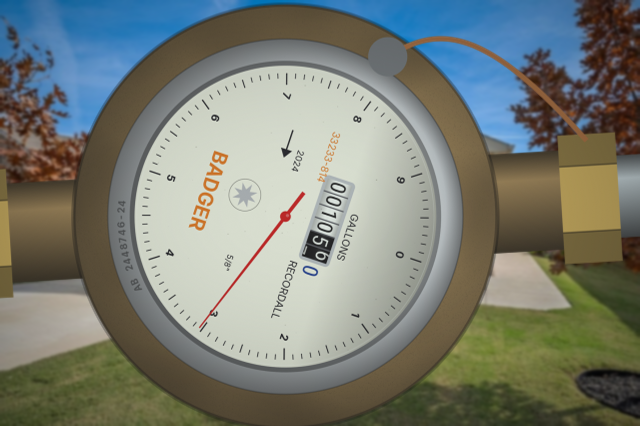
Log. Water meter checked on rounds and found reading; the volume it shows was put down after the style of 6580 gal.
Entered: 10563.0 gal
